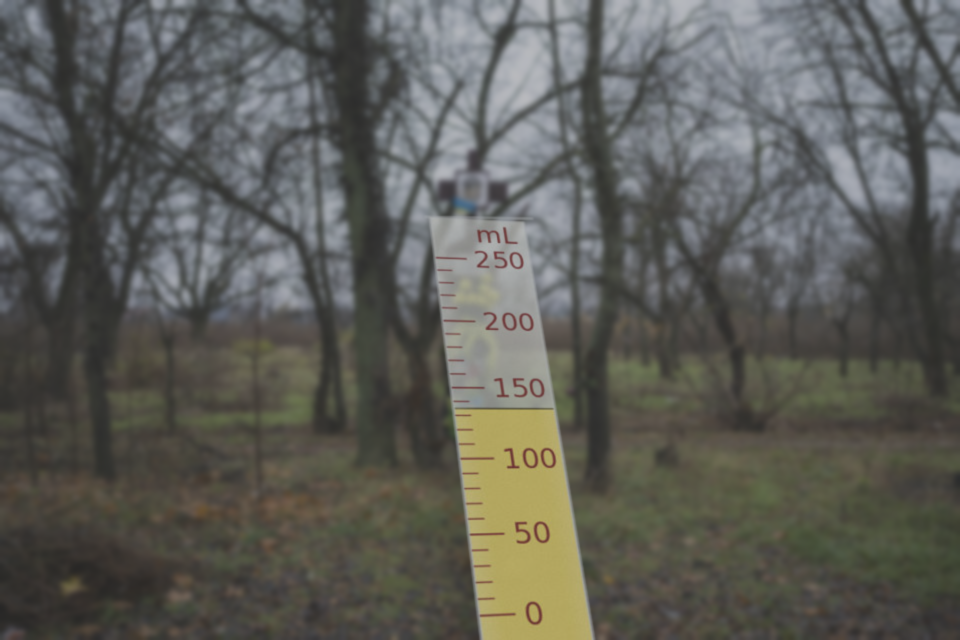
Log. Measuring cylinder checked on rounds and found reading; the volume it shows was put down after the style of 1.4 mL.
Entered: 135 mL
